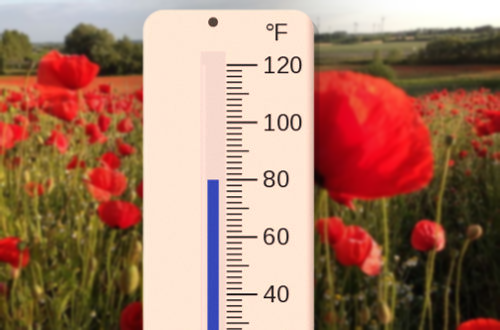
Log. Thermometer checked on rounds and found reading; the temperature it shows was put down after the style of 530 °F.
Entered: 80 °F
